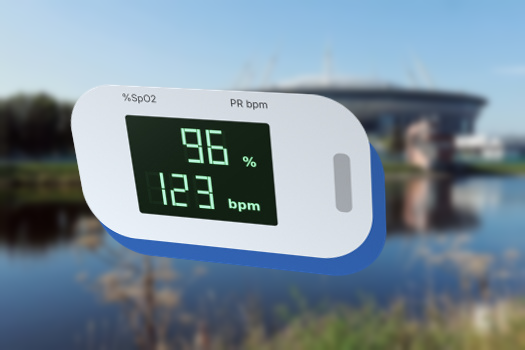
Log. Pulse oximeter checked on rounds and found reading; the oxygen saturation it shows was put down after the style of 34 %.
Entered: 96 %
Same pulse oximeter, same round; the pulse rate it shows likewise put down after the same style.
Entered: 123 bpm
